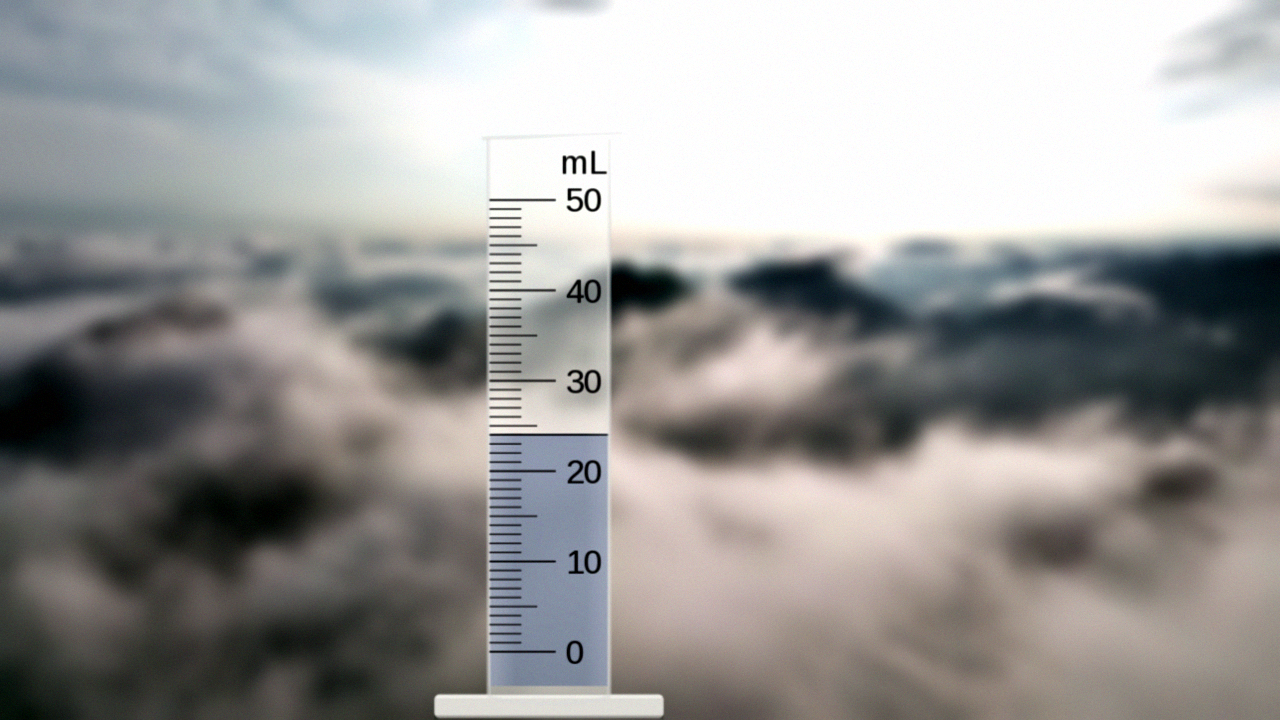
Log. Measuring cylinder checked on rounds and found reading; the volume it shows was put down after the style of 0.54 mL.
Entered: 24 mL
